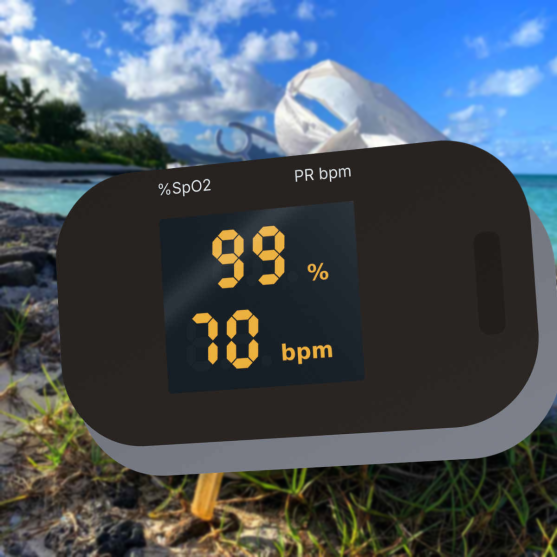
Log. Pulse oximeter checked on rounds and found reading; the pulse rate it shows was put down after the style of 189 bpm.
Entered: 70 bpm
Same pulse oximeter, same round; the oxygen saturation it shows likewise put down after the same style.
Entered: 99 %
